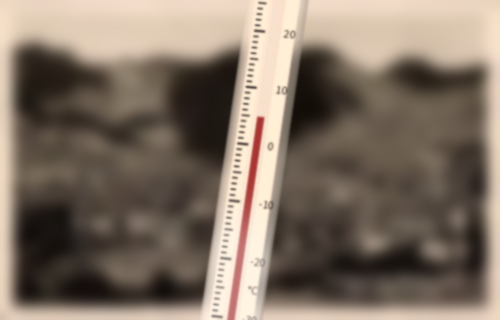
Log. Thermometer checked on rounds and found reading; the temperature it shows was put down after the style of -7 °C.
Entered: 5 °C
